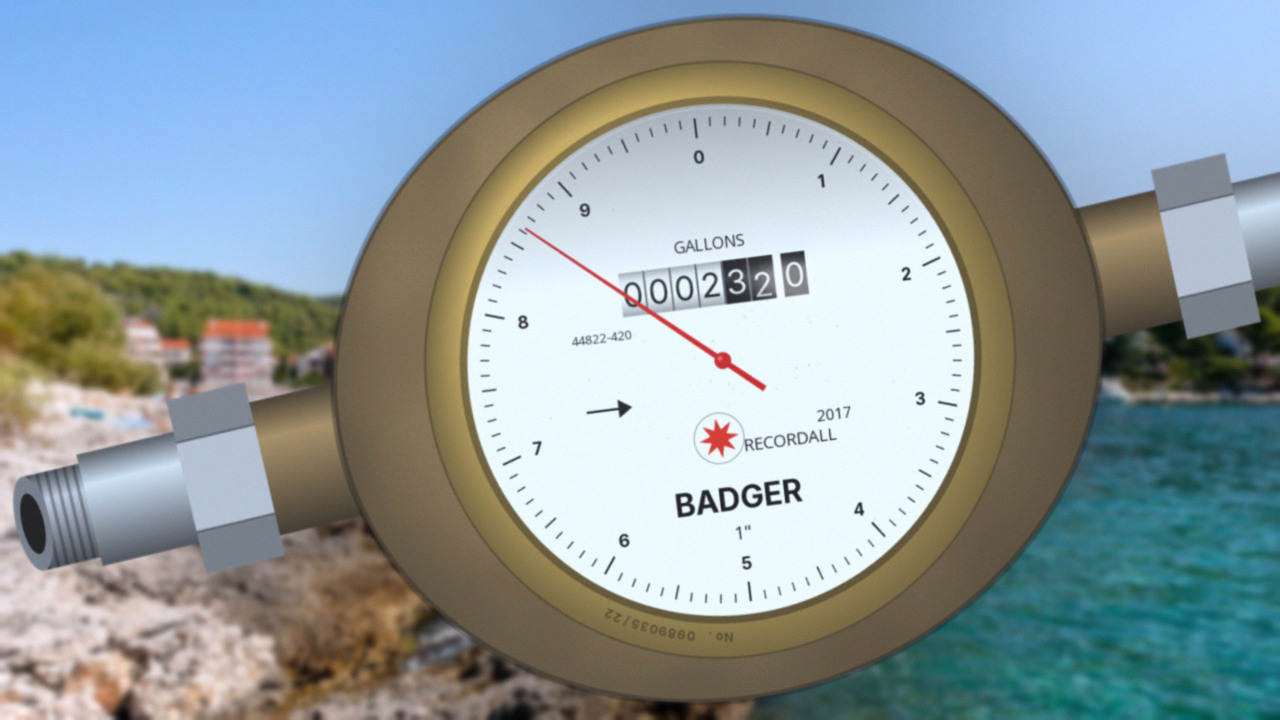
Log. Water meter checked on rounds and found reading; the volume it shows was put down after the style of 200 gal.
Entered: 2318.6 gal
